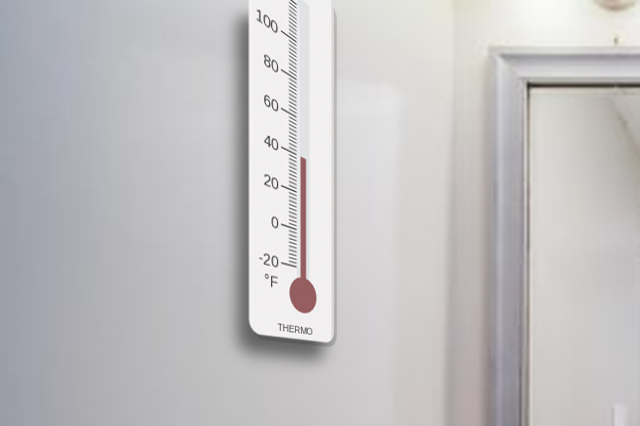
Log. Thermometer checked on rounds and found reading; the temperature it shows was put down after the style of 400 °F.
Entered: 40 °F
